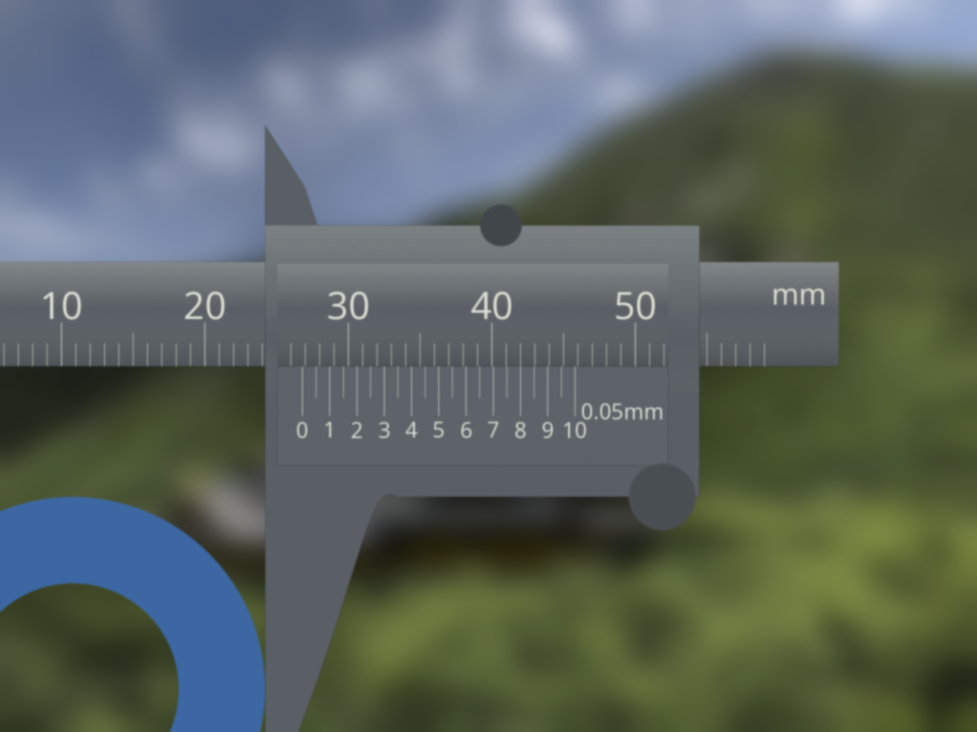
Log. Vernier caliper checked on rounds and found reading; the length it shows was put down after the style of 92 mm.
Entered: 26.8 mm
